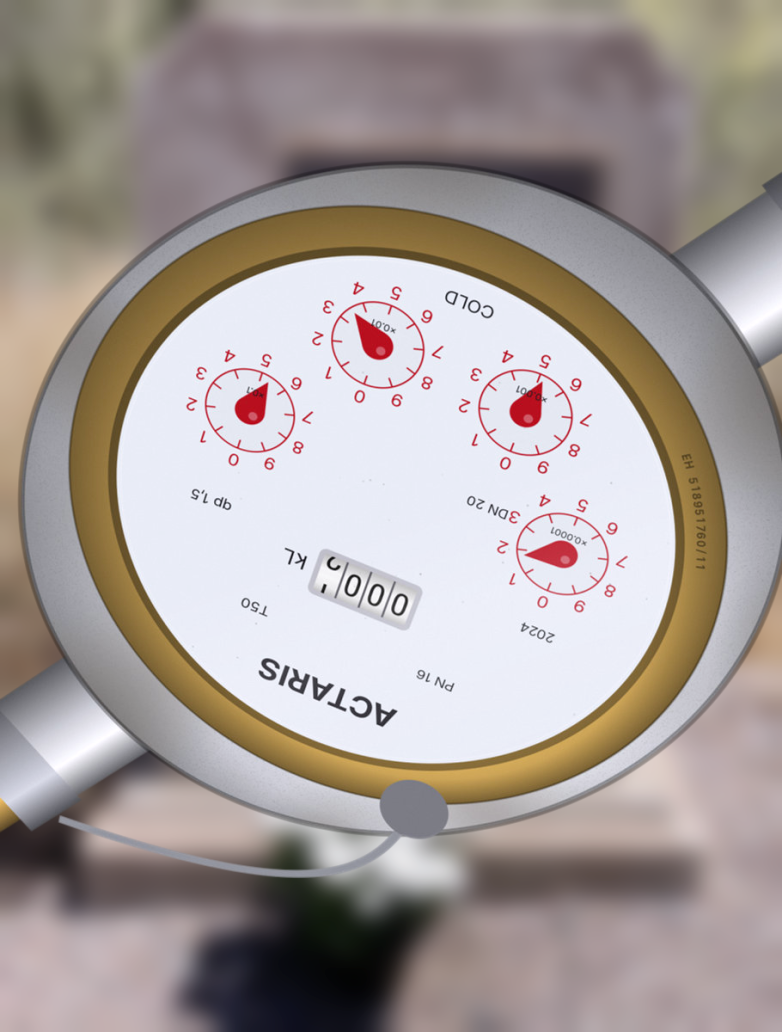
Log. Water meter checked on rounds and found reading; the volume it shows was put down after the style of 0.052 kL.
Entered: 1.5351 kL
